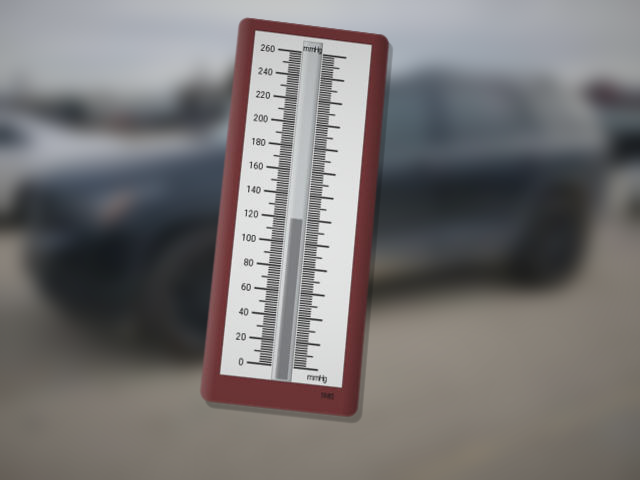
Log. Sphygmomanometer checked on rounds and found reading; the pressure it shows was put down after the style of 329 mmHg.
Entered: 120 mmHg
